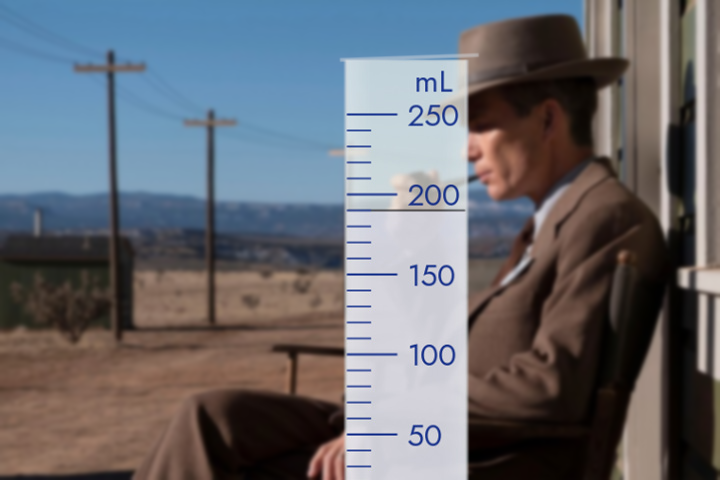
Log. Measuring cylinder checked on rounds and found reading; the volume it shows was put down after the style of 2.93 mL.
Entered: 190 mL
